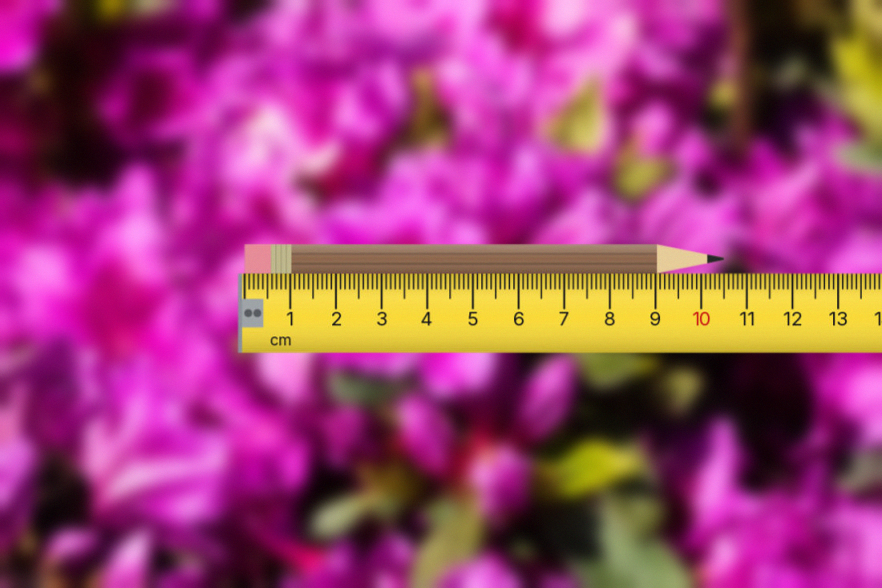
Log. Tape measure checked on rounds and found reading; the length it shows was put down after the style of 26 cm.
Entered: 10.5 cm
